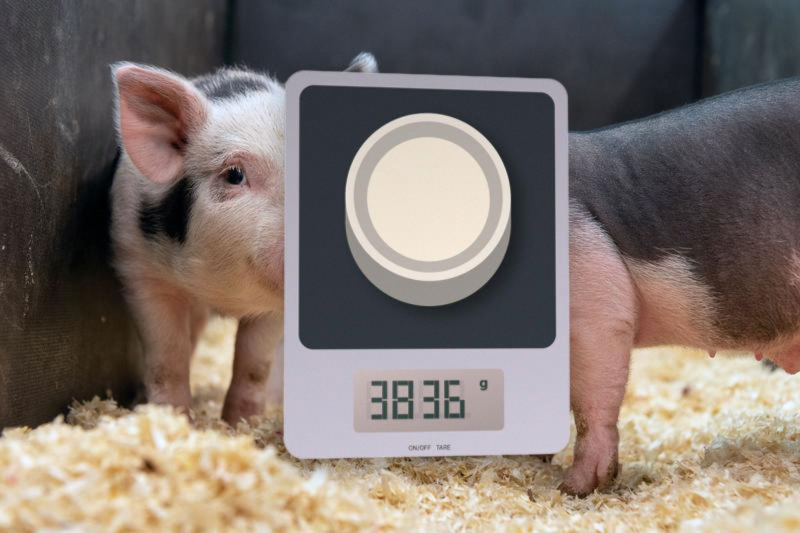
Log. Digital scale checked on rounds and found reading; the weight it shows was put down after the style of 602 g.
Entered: 3836 g
